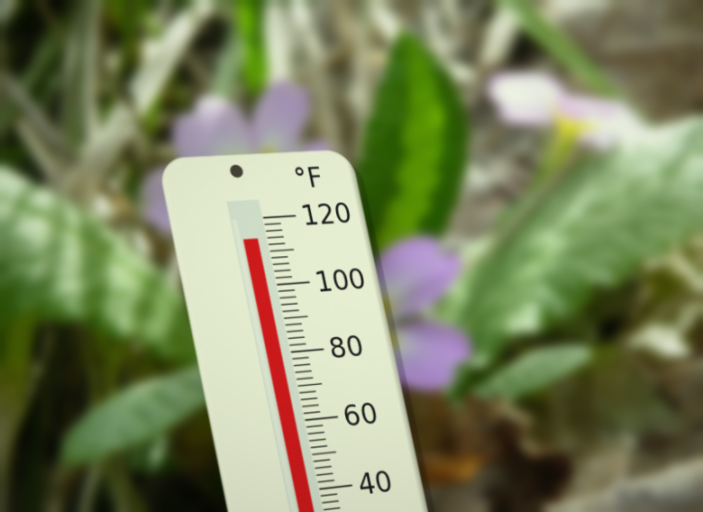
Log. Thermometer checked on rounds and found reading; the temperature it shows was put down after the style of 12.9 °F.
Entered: 114 °F
